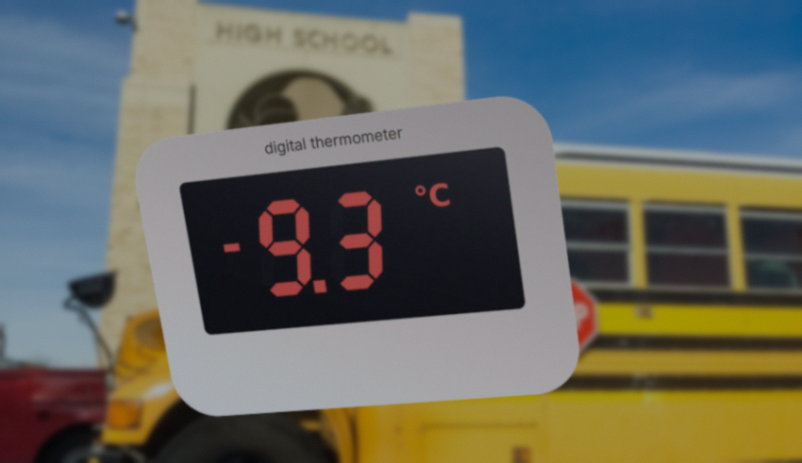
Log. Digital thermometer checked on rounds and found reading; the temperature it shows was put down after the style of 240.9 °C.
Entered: -9.3 °C
